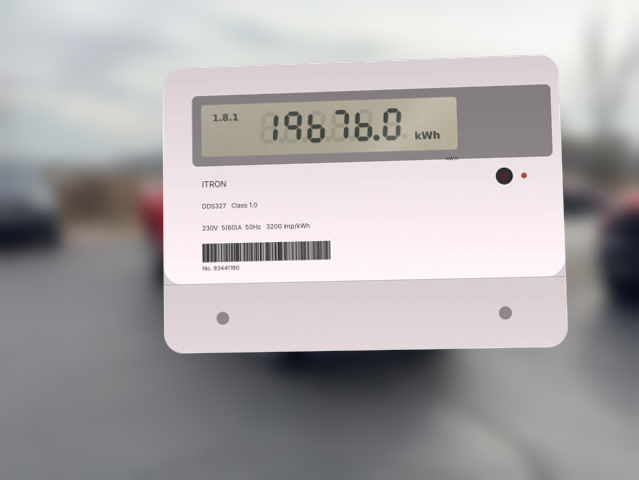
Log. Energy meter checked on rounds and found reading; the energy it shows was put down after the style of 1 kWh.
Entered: 19676.0 kWh
